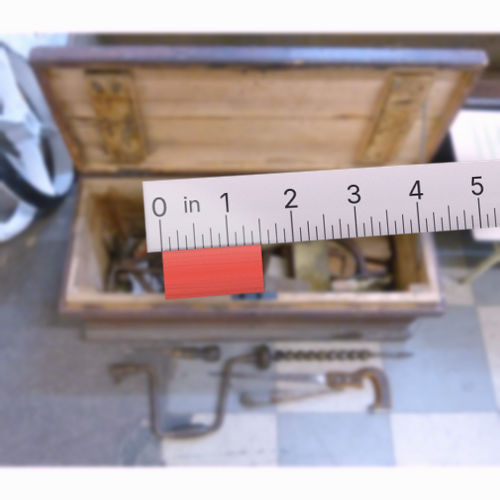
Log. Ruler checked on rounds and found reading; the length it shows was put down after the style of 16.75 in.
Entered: 1.5 in
